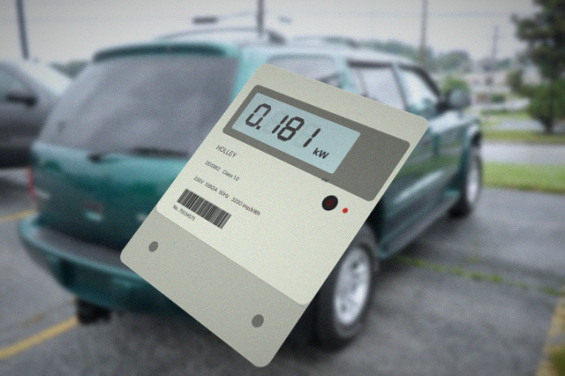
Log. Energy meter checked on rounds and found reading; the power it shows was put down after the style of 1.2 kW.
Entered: 0.181 kW
